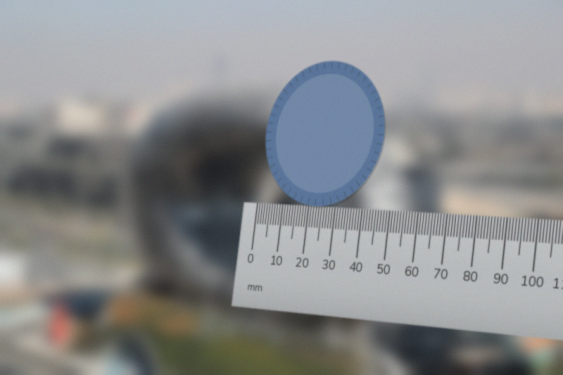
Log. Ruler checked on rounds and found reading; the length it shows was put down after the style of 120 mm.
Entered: 45 mm
